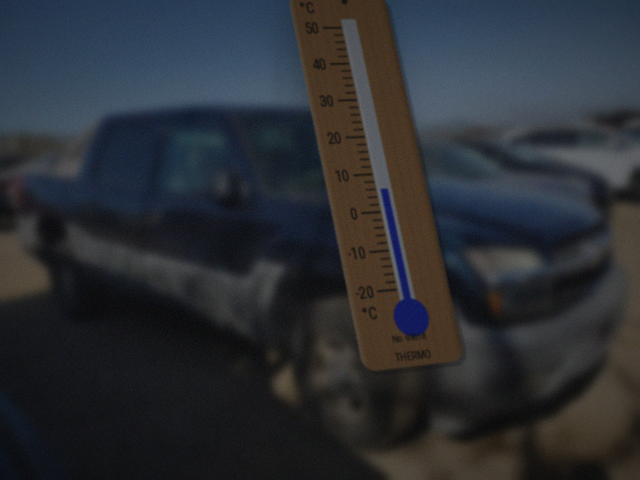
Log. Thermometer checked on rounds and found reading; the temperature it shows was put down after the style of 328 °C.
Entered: 6 °C
